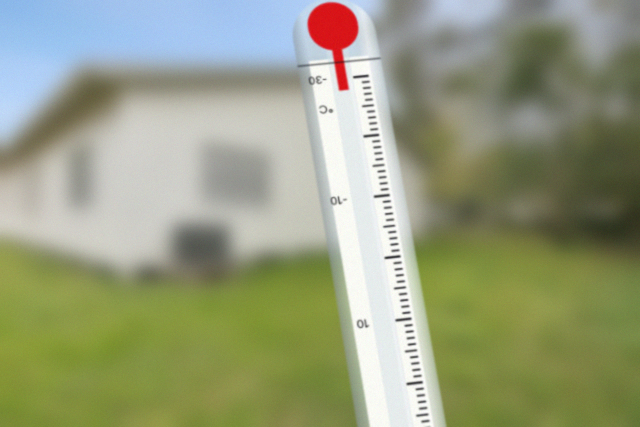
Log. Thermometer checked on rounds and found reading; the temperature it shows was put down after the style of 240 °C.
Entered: -28 °C
